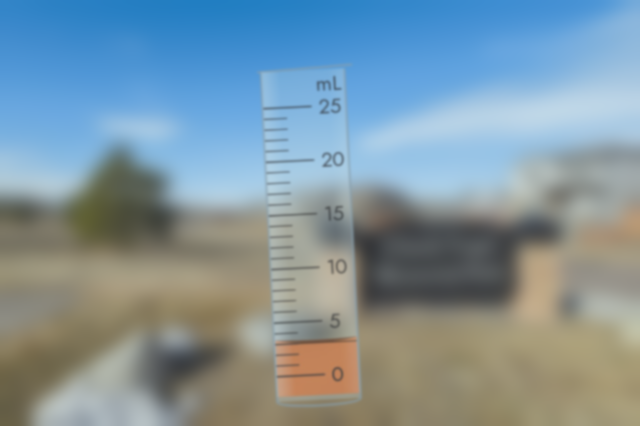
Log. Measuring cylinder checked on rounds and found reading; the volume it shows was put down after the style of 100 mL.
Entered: 3 mL
